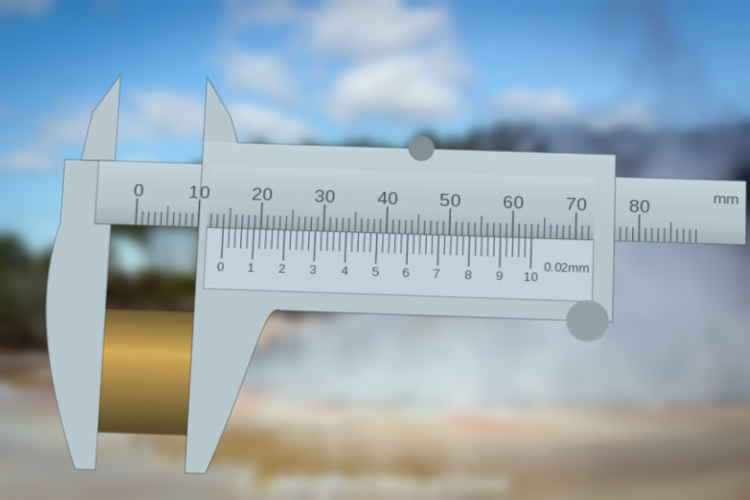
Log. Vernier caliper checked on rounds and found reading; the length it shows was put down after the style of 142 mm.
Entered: 14.0 mm
